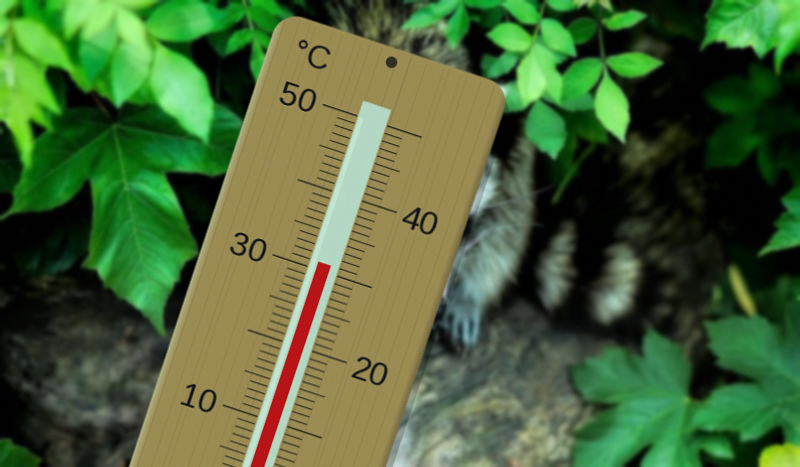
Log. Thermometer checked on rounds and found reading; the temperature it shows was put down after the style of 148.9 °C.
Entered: 31 °C
